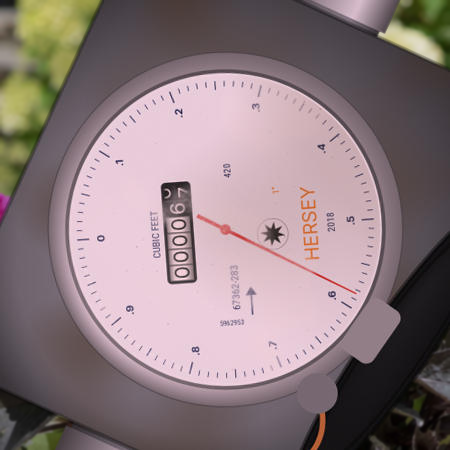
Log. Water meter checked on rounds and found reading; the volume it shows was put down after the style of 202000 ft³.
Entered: 66.58 ft³
